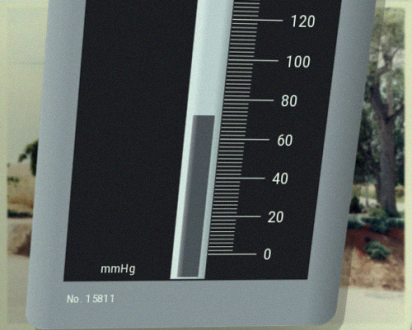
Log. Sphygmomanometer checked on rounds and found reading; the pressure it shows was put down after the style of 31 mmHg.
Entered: 72 mmHg
